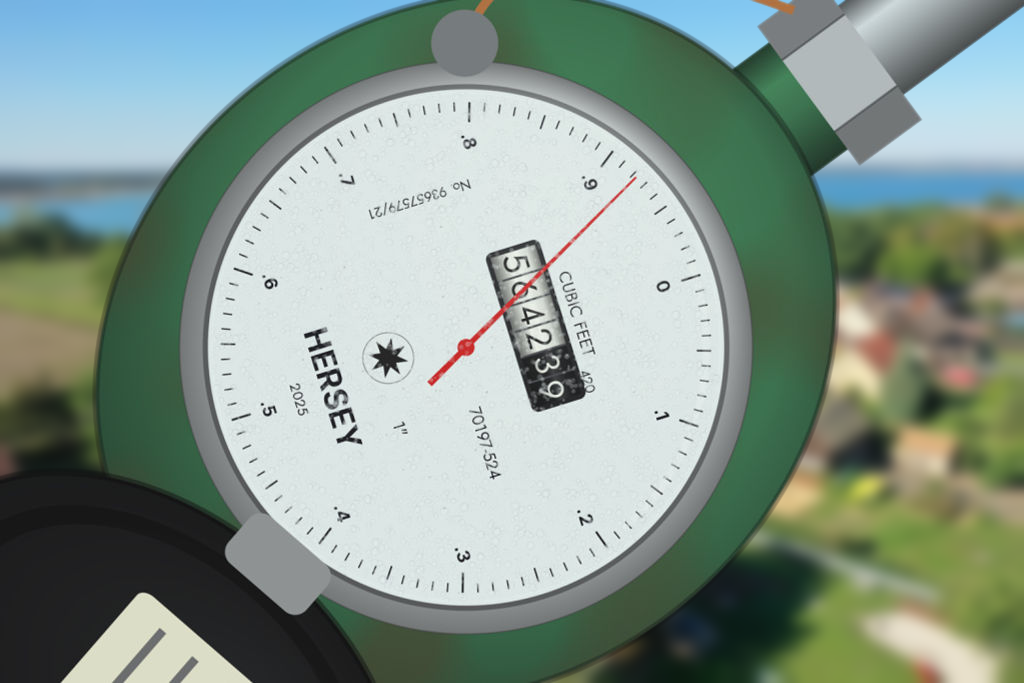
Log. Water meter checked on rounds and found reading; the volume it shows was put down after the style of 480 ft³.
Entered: 564238.92 ft³
